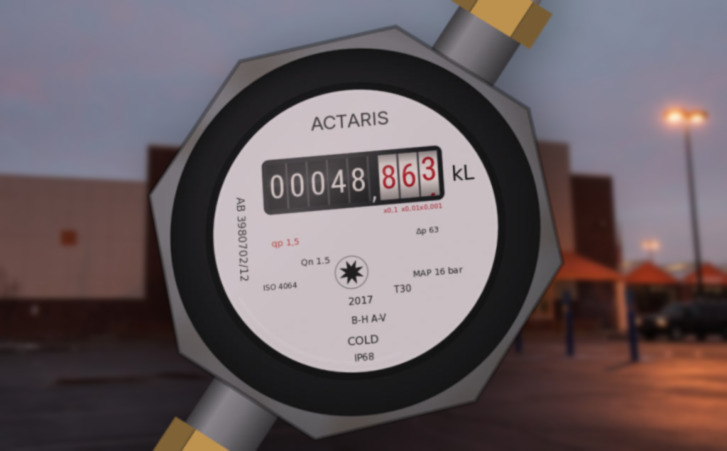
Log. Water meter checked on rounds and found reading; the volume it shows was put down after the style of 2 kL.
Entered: 48.863 kL
